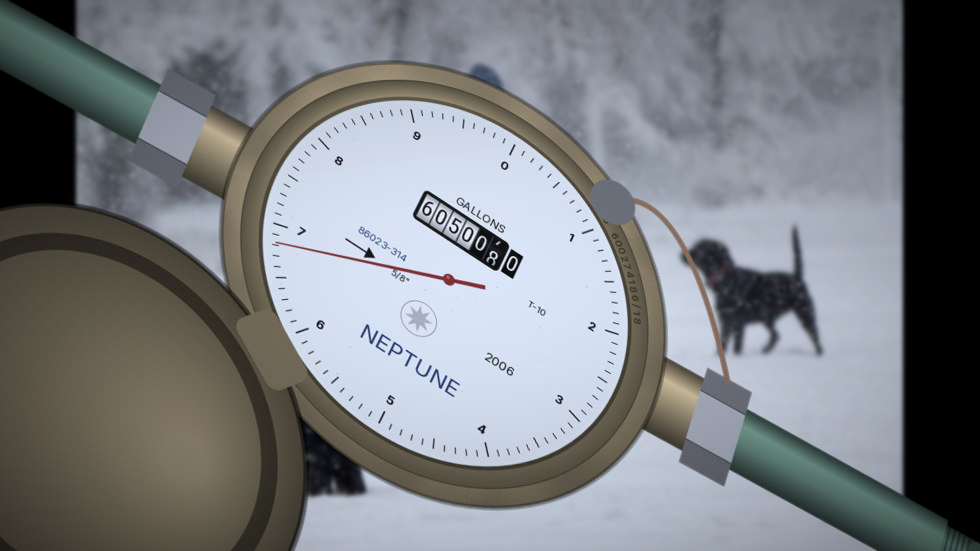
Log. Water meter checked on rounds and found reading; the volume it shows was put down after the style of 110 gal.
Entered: 6050076.8 gal
